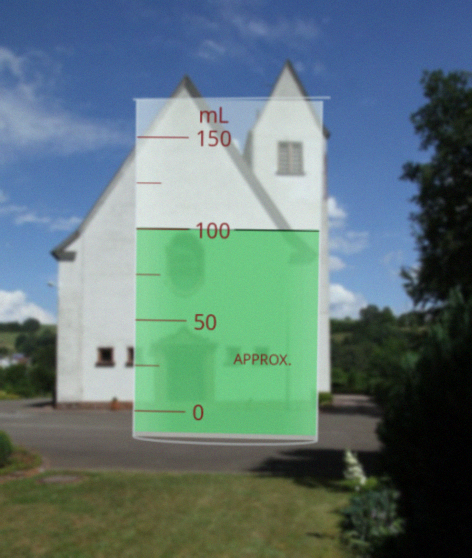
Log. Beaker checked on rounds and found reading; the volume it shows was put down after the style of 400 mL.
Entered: 100 mL
